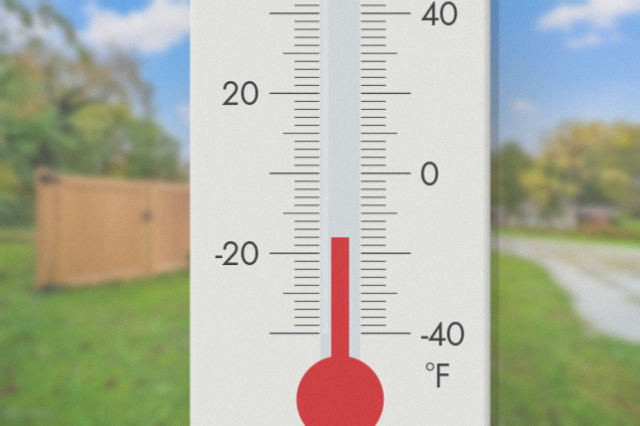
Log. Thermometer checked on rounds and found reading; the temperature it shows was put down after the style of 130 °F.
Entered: -16 °F
